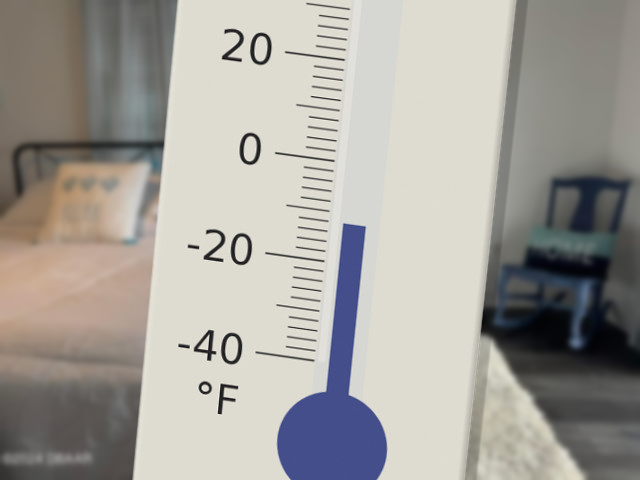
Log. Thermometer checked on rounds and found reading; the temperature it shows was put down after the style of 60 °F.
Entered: -12 °F
